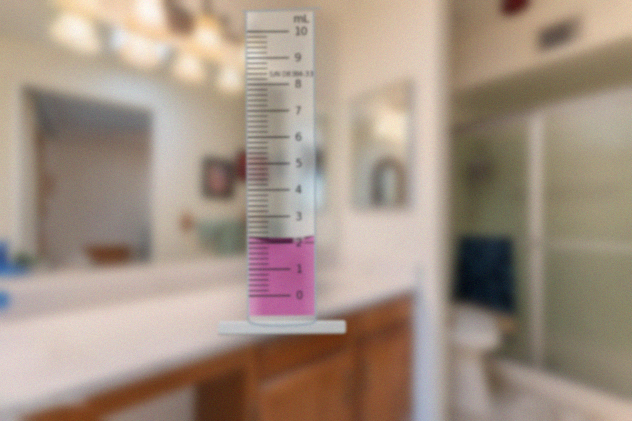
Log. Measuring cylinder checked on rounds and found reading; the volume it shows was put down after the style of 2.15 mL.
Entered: 2 mL
